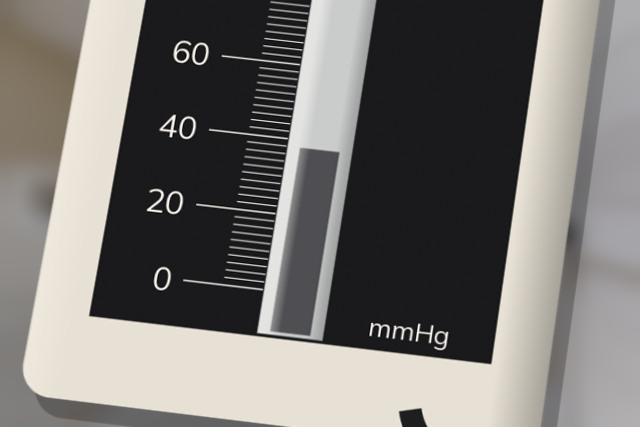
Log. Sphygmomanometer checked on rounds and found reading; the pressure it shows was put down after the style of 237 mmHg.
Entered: 38 mmHg
